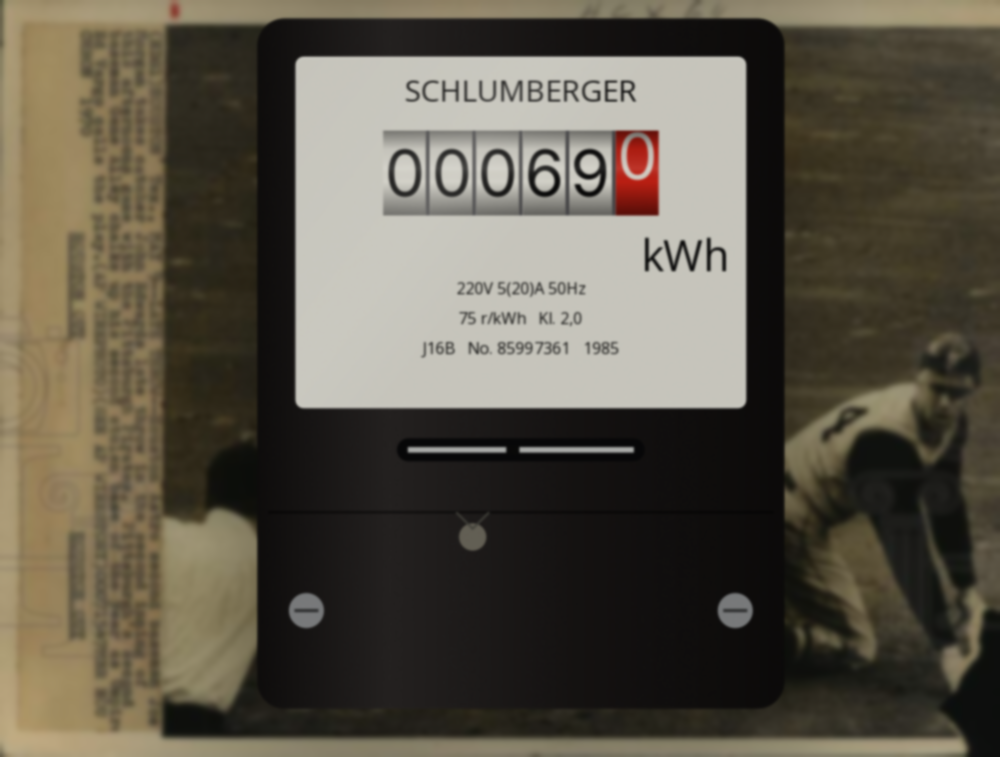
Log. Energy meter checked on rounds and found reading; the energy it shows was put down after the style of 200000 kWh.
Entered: 69.0 kWh
